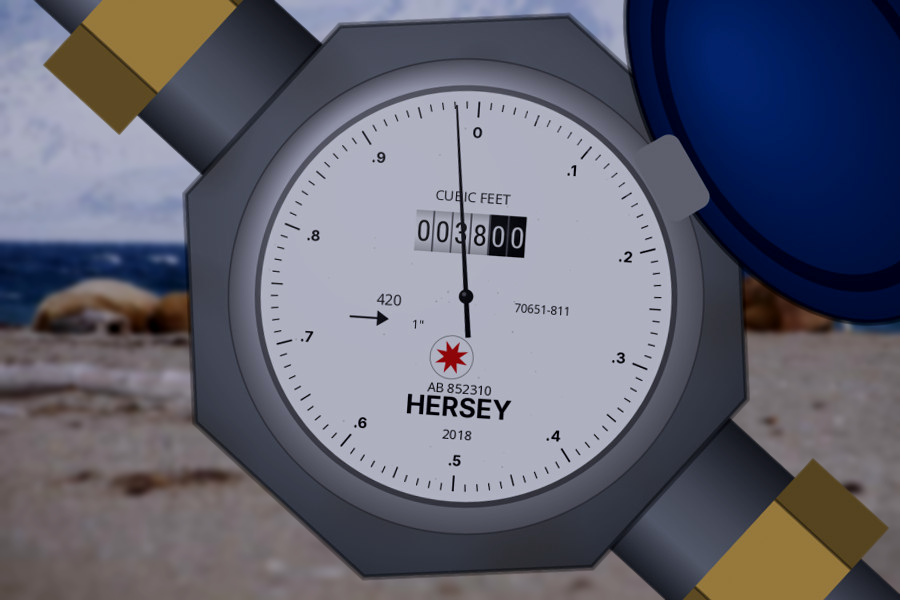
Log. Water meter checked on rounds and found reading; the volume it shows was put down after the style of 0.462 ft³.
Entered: 3799.98 ft³
